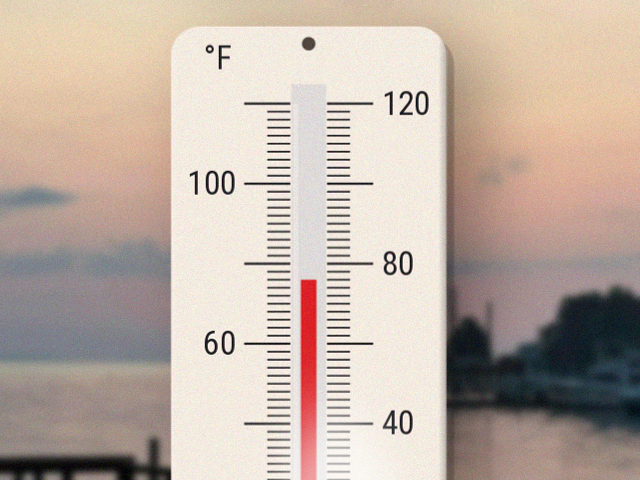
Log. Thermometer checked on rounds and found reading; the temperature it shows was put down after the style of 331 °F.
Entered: 76 °F
